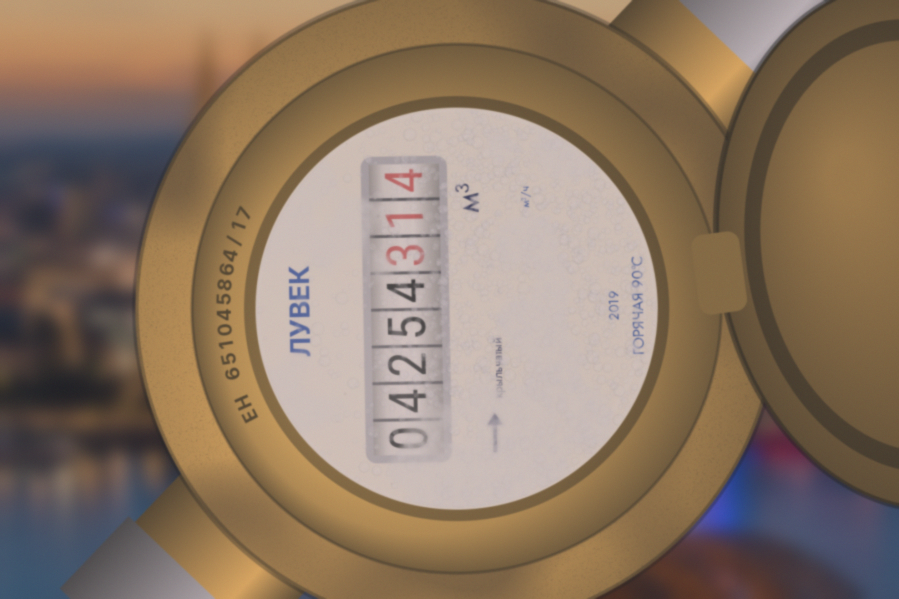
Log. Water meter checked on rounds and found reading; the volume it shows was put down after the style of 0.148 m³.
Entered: 4254.314 m³
